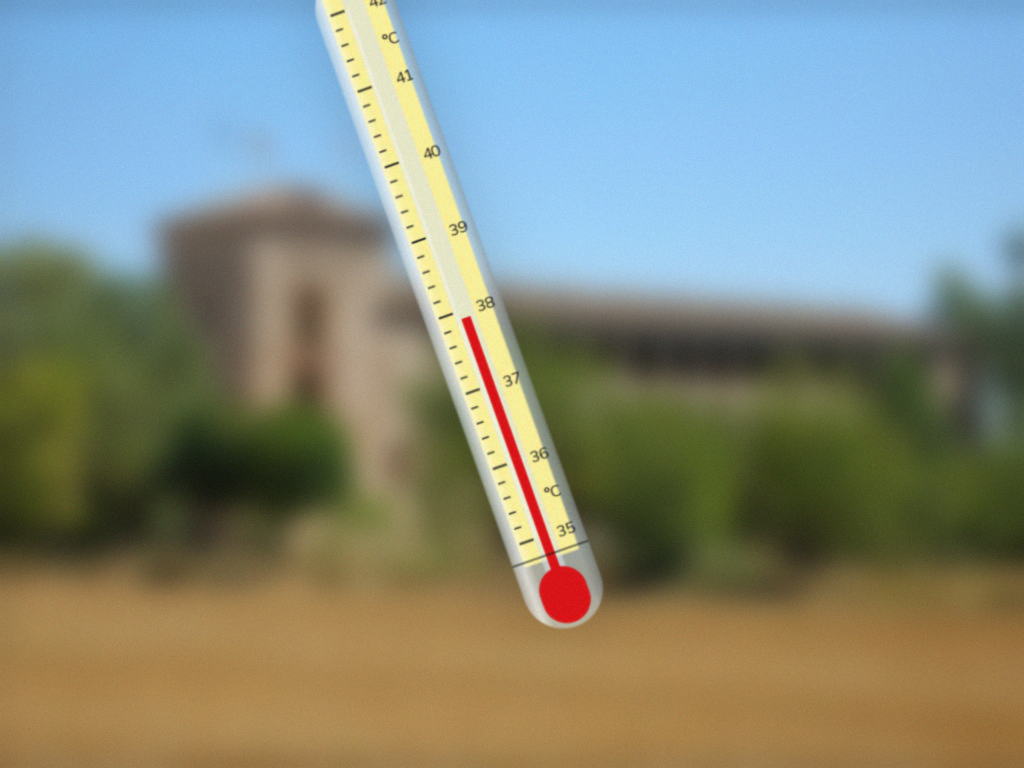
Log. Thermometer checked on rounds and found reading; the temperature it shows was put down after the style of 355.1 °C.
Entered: 37.9 °C
